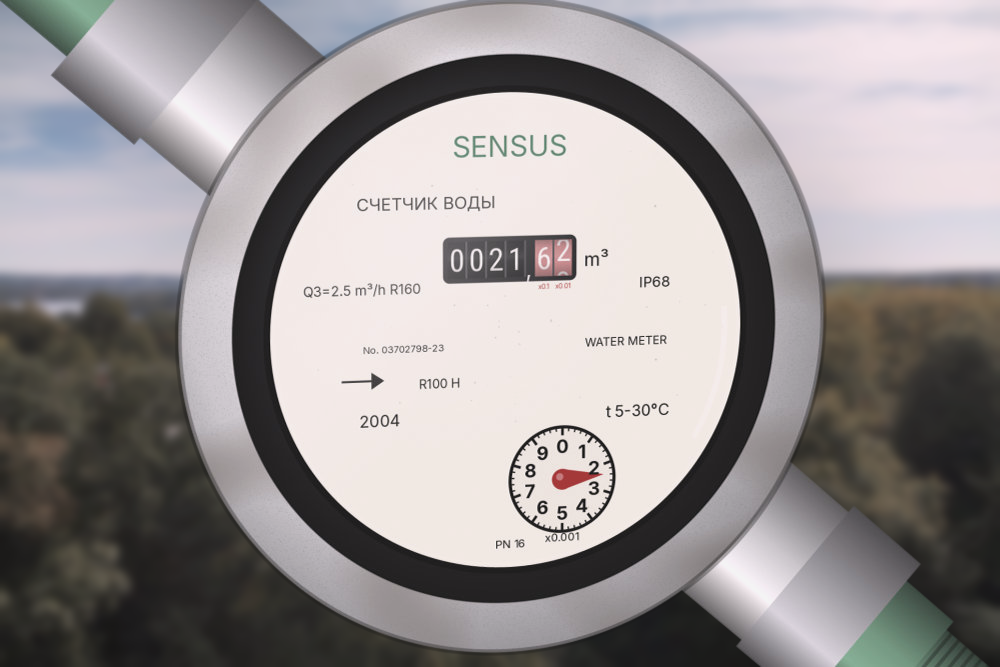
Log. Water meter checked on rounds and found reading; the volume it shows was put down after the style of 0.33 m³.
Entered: 21.622 m³
